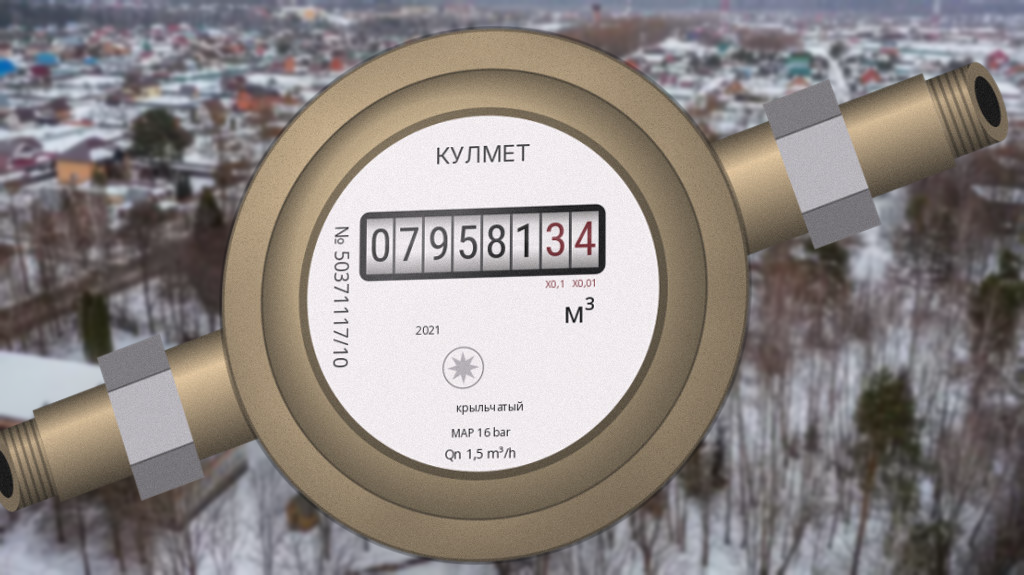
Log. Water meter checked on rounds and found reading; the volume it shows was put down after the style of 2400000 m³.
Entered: 79581.34 m³
